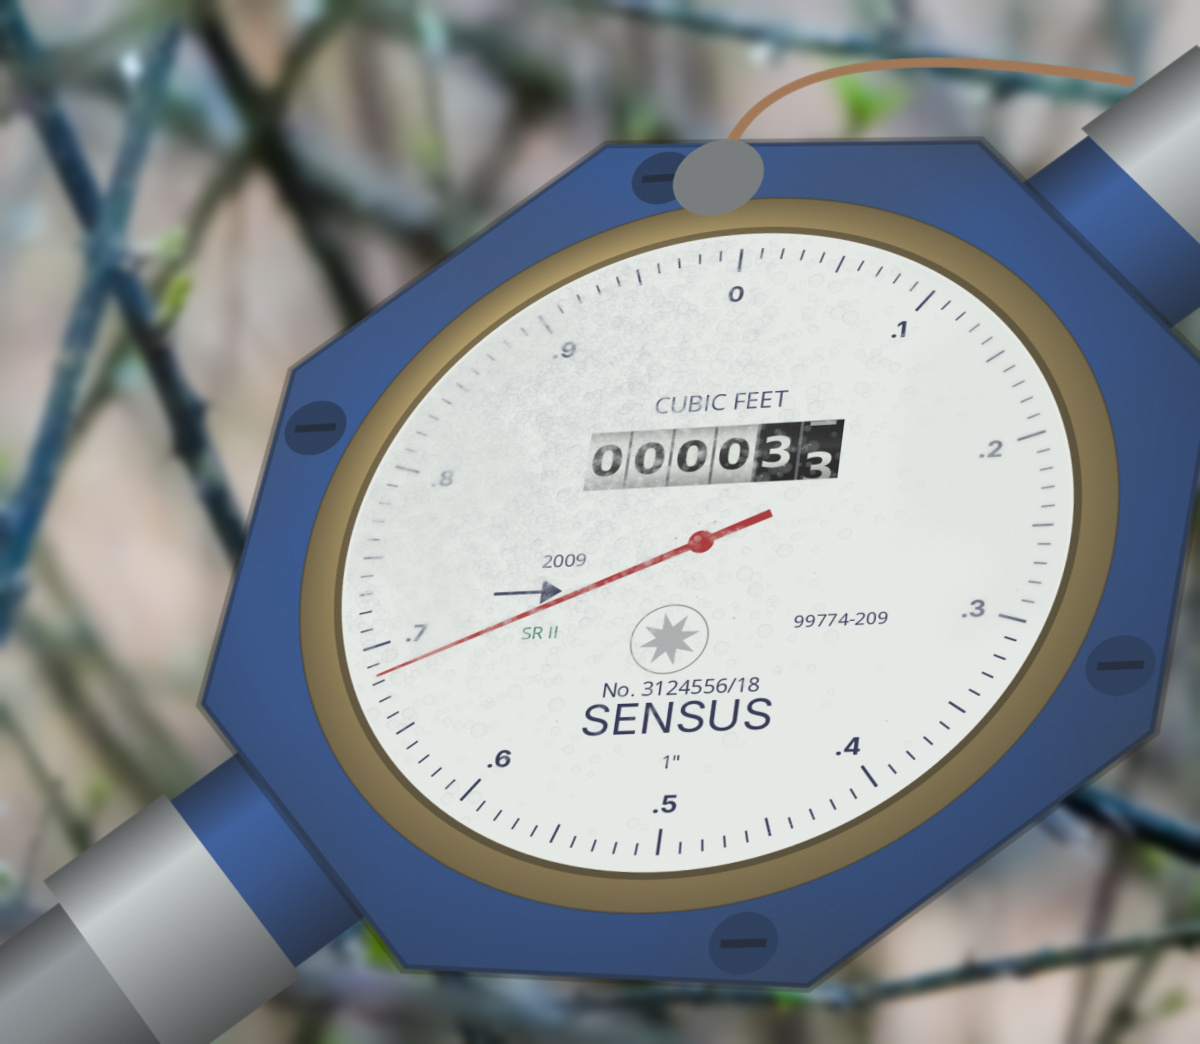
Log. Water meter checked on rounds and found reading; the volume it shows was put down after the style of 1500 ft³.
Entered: 32.68 ft³
